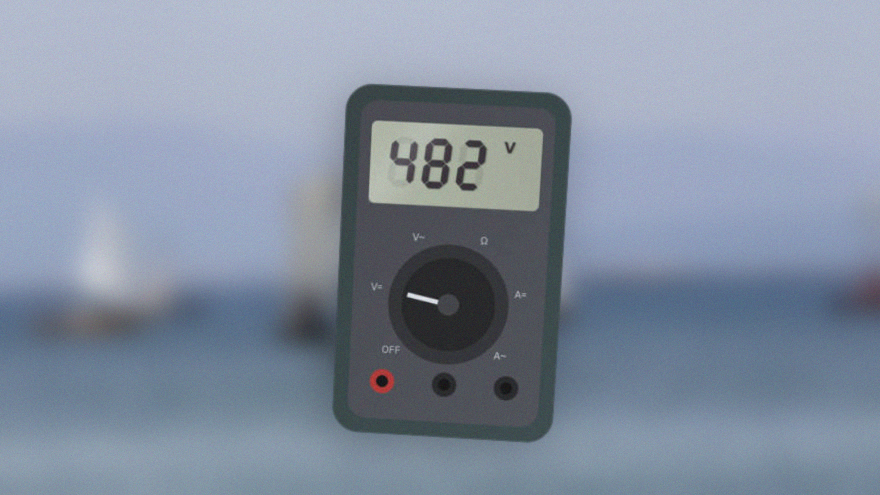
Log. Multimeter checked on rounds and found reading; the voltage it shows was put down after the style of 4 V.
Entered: 482 V
